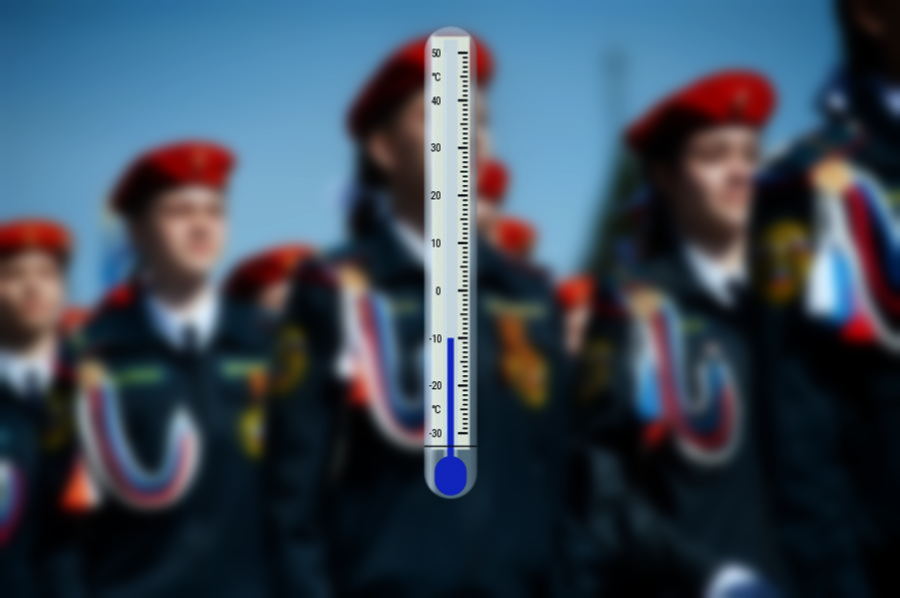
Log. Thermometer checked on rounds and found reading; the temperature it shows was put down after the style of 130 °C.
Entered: -10 °C
